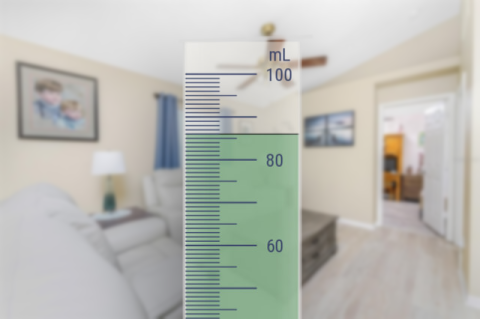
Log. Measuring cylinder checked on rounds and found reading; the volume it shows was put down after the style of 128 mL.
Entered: 86 mL
